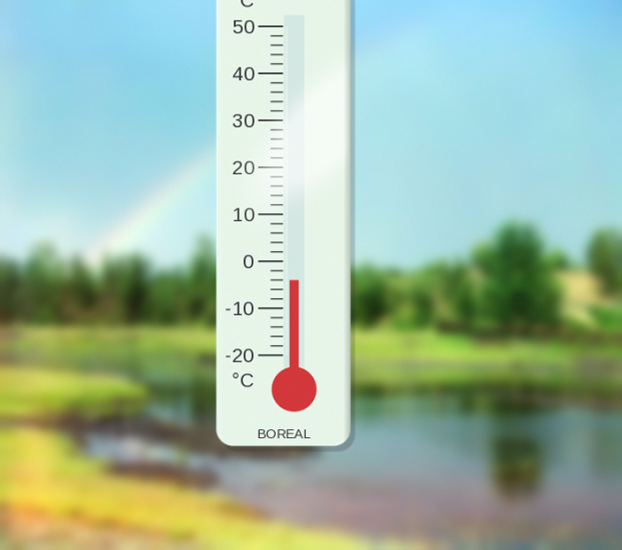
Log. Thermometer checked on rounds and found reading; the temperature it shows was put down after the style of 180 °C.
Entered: -4 °C
